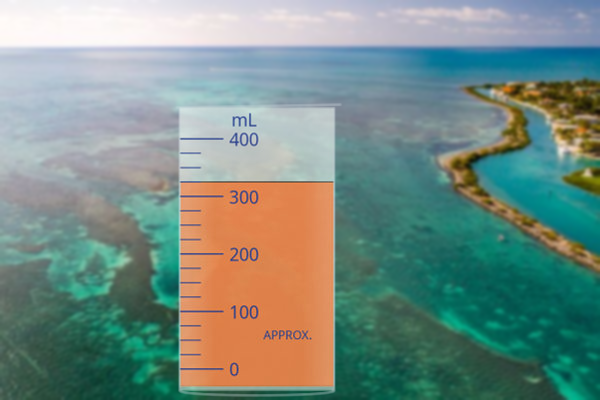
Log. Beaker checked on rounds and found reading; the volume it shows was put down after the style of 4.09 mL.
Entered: 325 mL
